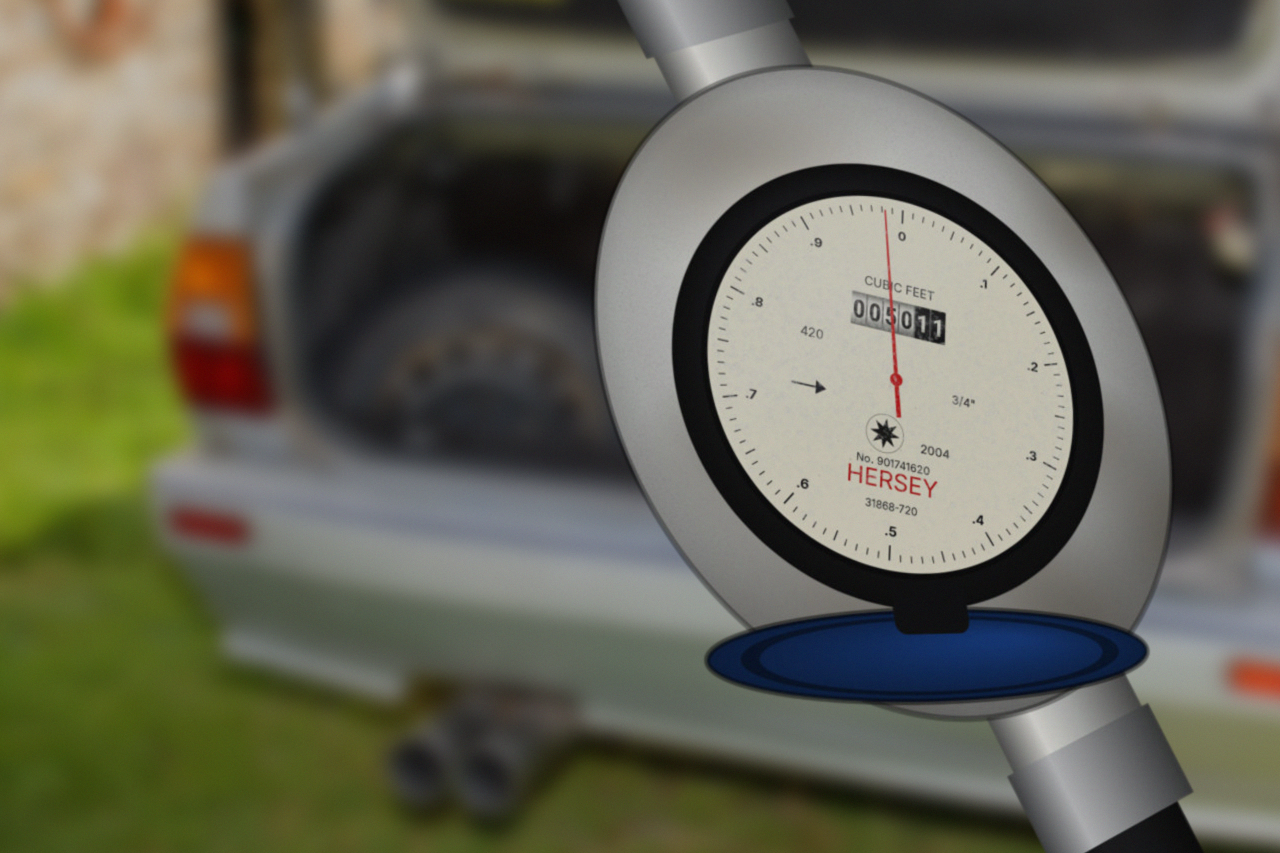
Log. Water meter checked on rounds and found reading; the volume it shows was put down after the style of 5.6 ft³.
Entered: 5010.98 ft³
